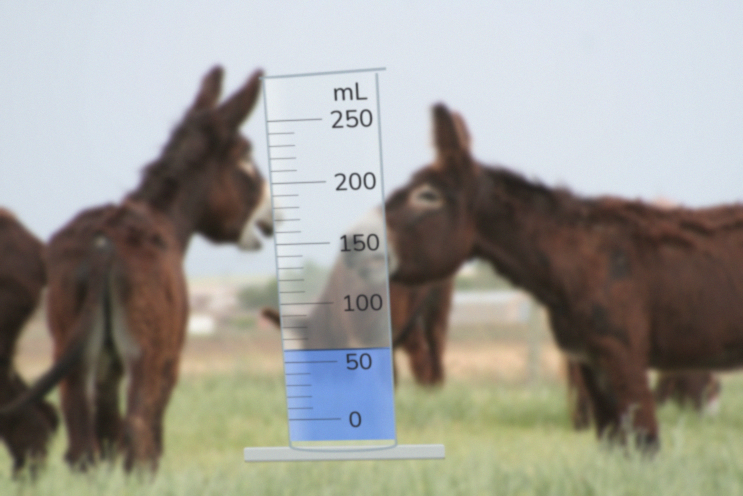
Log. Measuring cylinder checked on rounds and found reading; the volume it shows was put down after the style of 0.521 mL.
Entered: 60 mL
